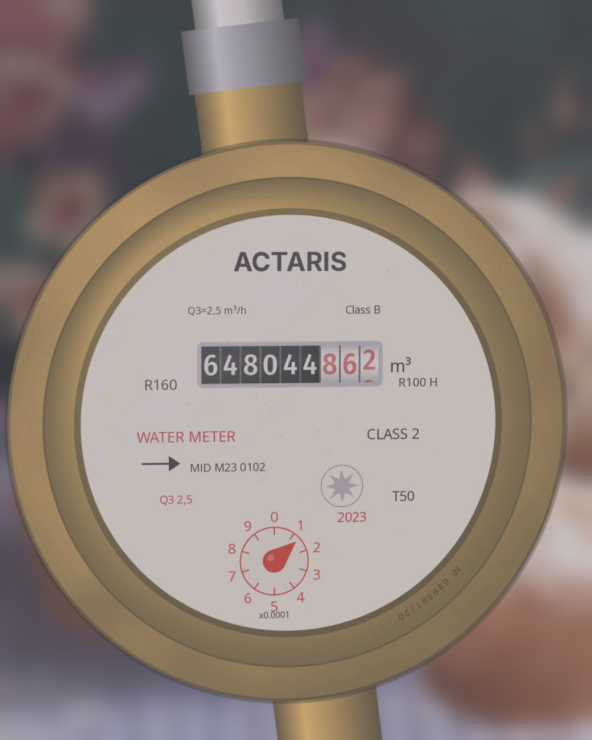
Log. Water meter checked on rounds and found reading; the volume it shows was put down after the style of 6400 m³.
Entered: 648044.8621 m³
